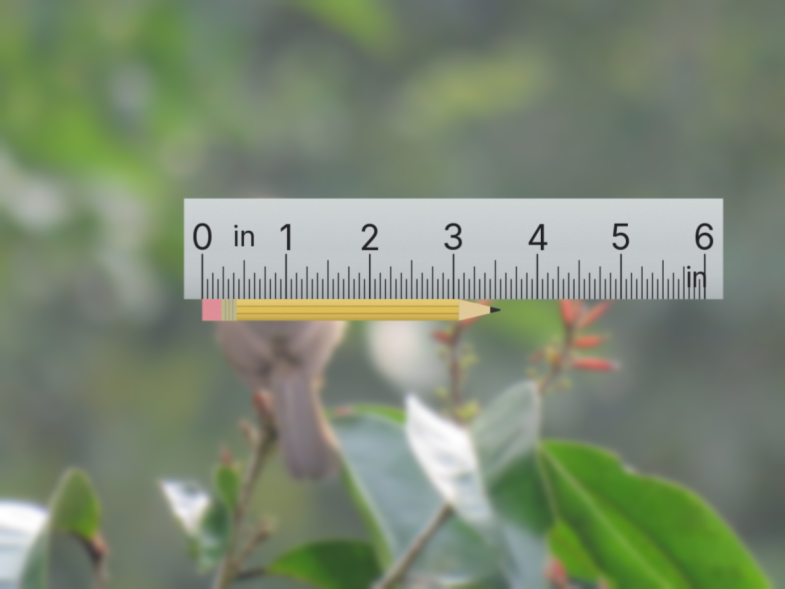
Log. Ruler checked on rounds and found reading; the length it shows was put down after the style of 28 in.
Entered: 3.5625 in
